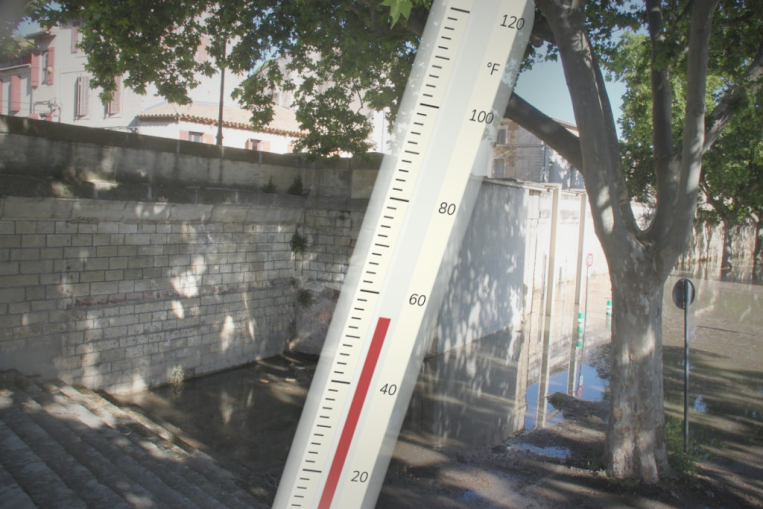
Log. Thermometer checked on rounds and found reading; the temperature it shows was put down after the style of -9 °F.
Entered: 55 °F
